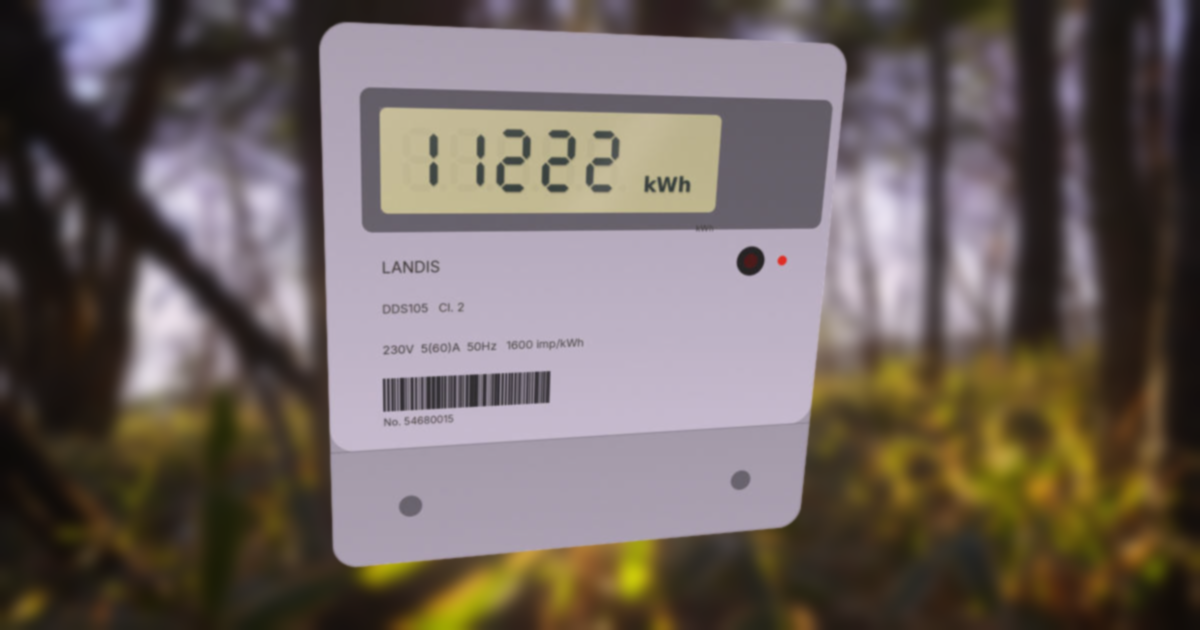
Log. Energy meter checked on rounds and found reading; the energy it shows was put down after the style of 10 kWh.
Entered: 11222 kWh
